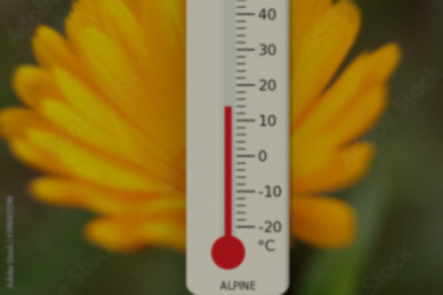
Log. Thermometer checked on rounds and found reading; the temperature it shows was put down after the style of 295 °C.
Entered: 14 °C
